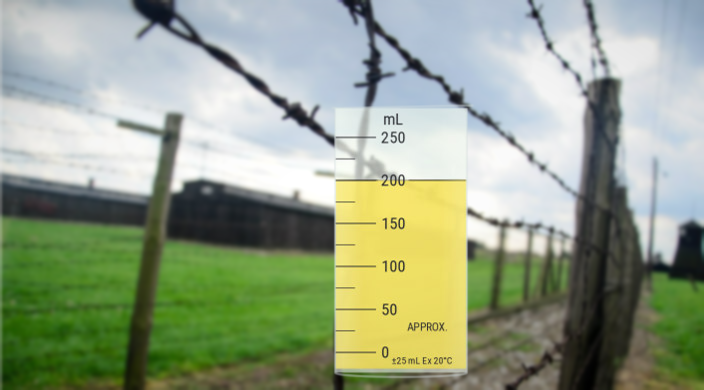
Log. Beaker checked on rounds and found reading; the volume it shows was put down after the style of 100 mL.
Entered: 200 mL
